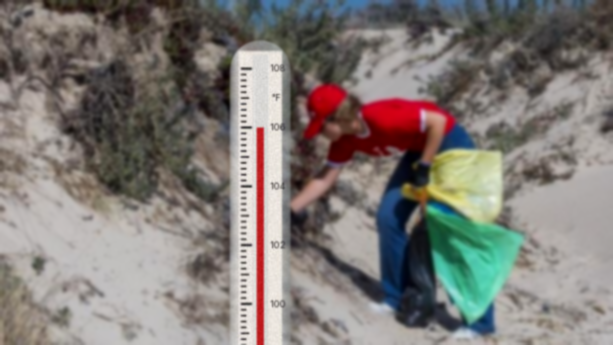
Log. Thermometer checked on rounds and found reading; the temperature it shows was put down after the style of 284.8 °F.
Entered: 106 °F
